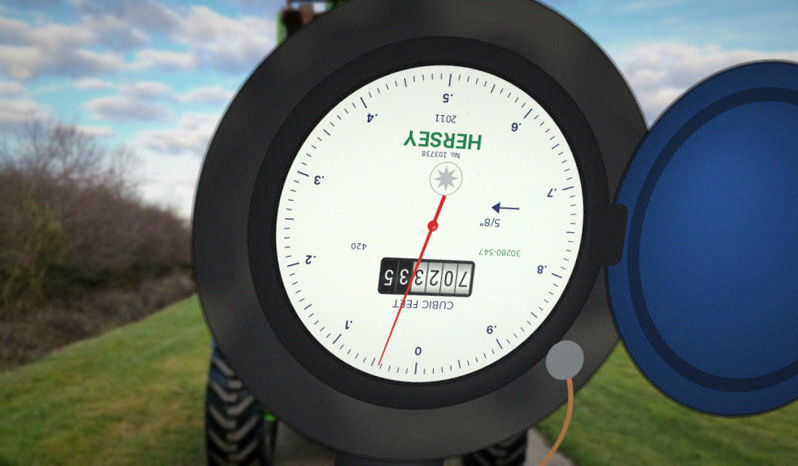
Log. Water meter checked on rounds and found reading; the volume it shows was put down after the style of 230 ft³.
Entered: 702335.04 ft³
